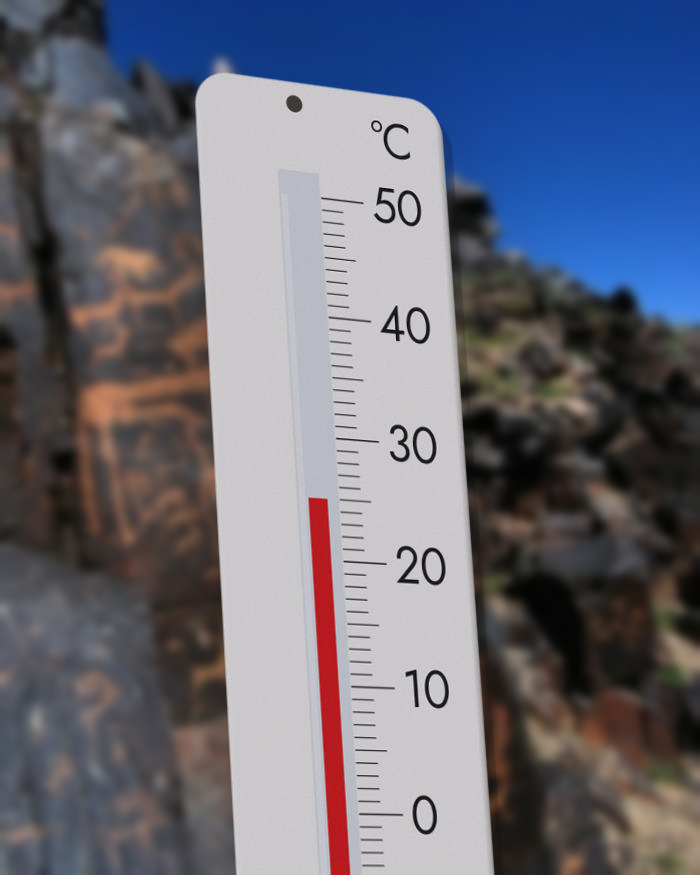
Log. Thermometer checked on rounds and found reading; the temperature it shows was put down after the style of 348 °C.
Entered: 25 °C
